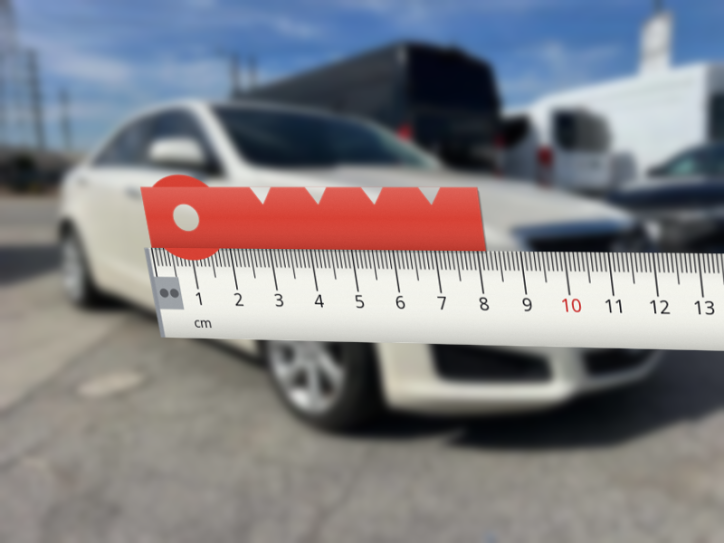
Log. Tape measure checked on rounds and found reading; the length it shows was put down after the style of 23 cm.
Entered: 8.2 cm
